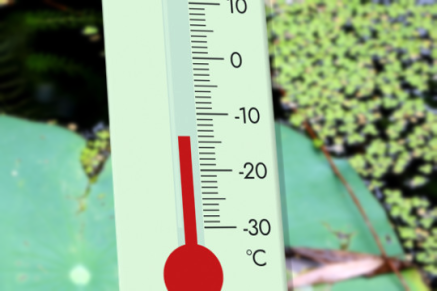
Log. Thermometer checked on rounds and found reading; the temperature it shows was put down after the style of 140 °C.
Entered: -14 °C
